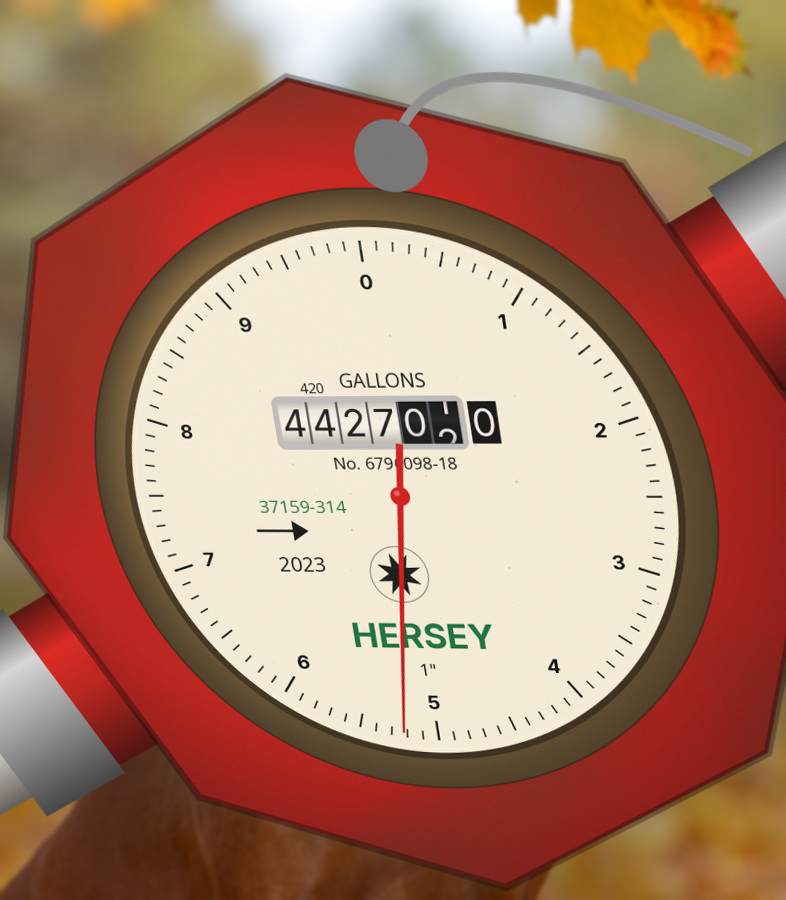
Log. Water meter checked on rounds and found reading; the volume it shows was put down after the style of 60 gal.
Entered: 4427015.2 gal
